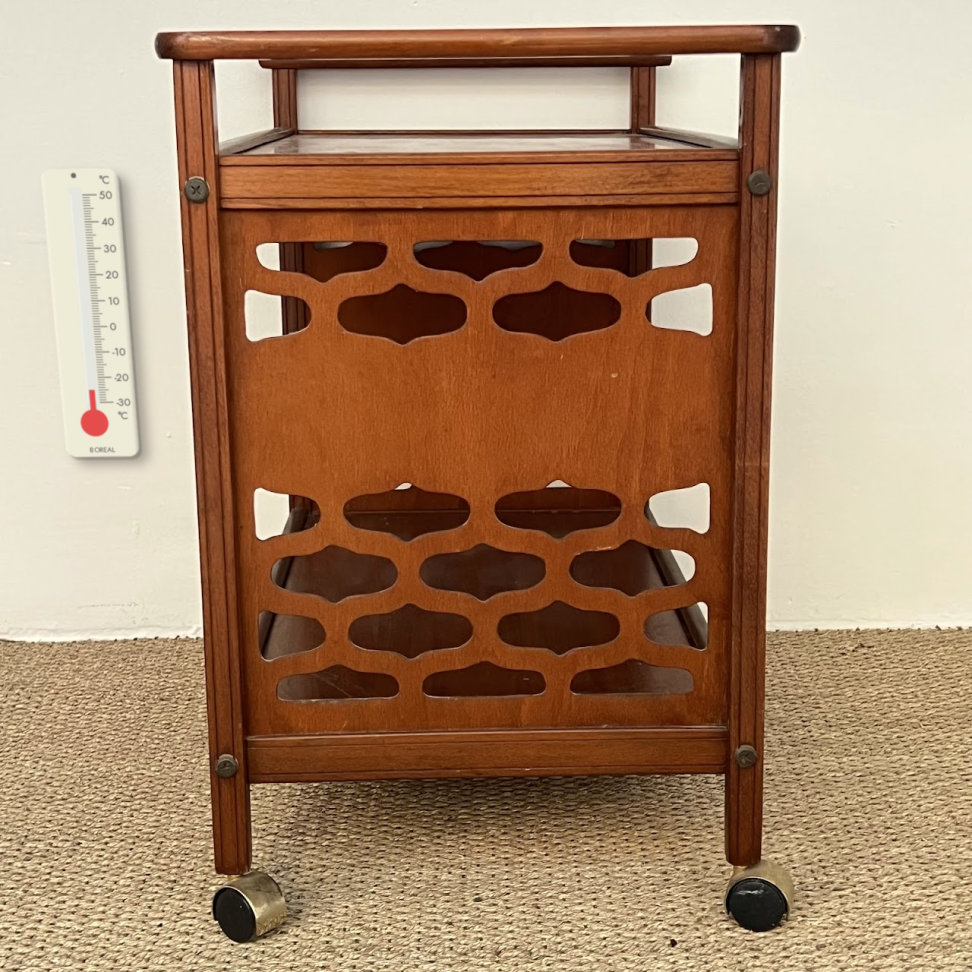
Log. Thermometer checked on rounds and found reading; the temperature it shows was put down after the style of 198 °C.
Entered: -25 °C
